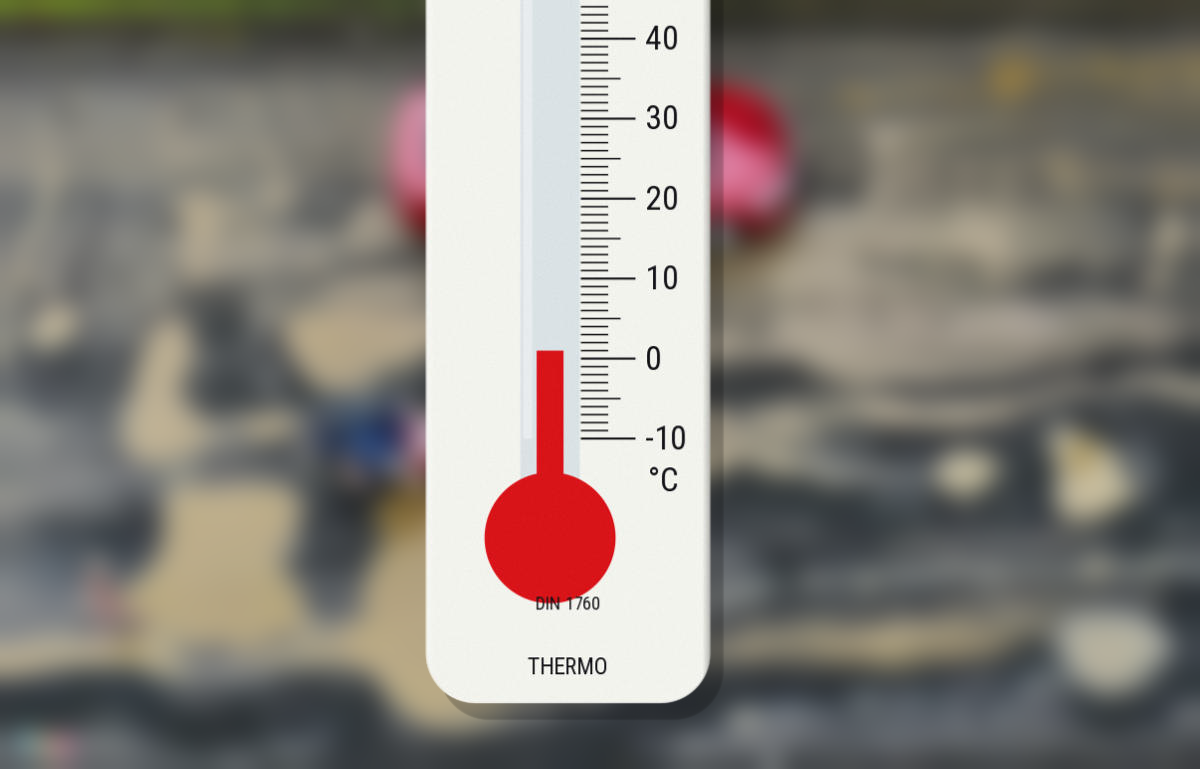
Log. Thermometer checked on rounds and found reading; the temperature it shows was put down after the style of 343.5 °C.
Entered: 1 °C
